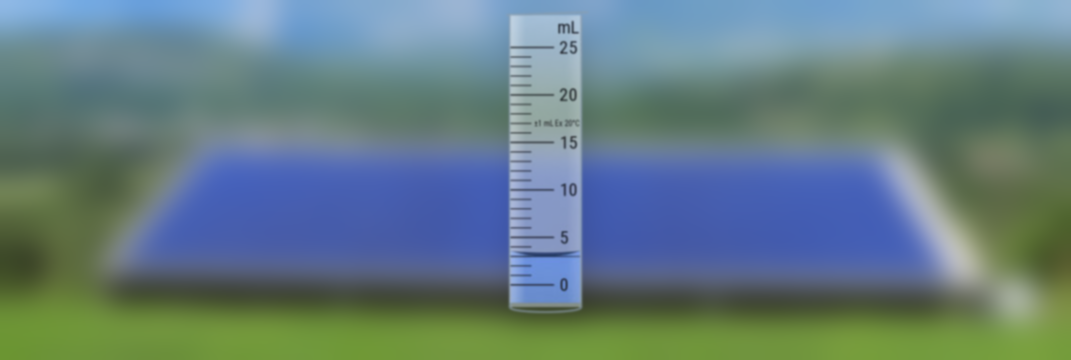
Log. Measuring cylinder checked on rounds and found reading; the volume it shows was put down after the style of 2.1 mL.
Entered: 3 mL
